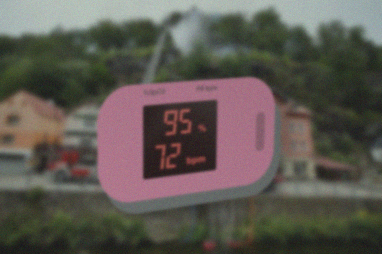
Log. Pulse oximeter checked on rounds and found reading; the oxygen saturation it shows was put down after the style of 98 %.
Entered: 95 %
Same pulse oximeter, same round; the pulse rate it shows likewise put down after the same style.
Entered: 72 bpm
